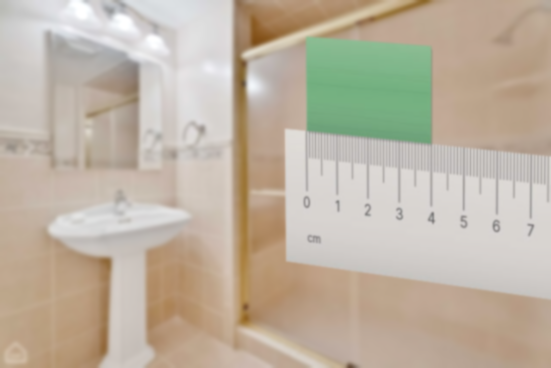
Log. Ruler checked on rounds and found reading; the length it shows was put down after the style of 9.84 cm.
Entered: 4 cm
